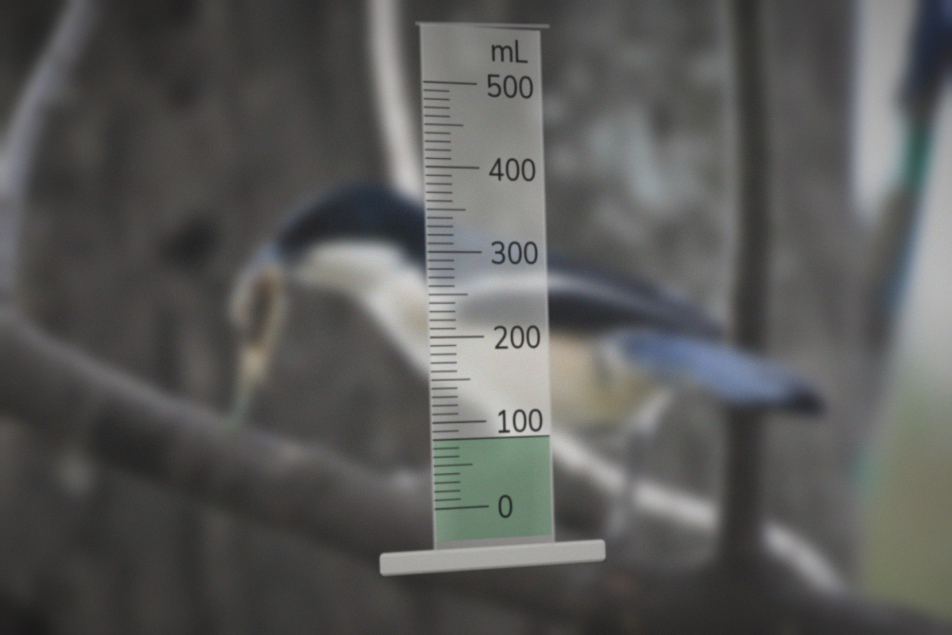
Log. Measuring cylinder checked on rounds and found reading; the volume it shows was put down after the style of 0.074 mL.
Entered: 80 mL
